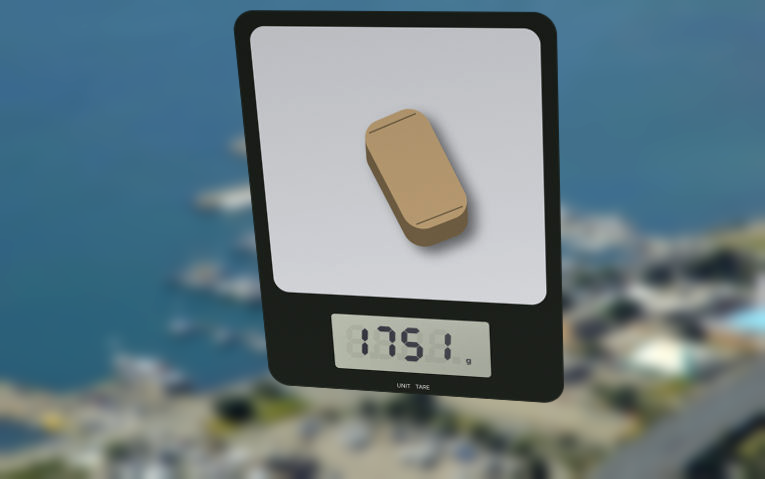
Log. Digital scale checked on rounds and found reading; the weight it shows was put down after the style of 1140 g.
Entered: 1751 g
